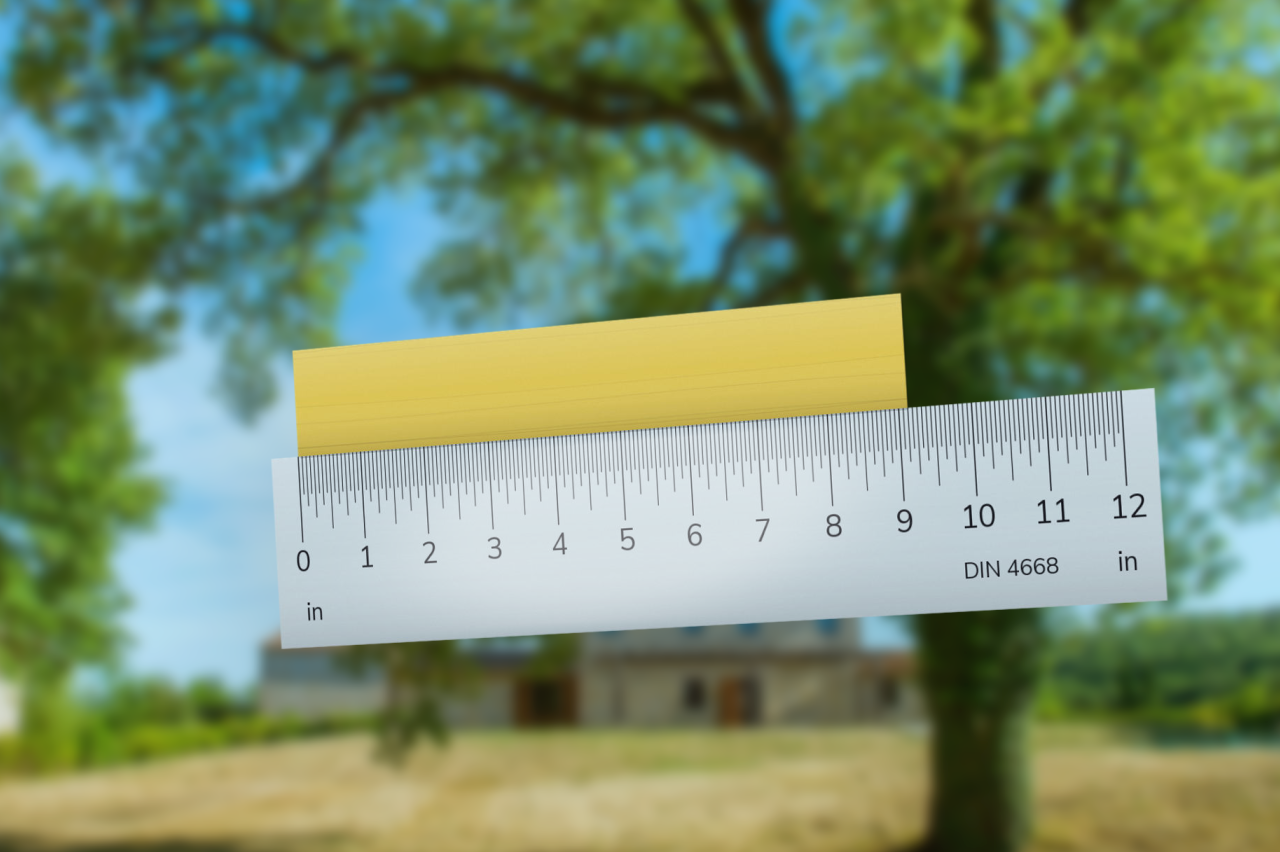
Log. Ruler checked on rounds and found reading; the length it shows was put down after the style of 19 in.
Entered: 9.125 in
